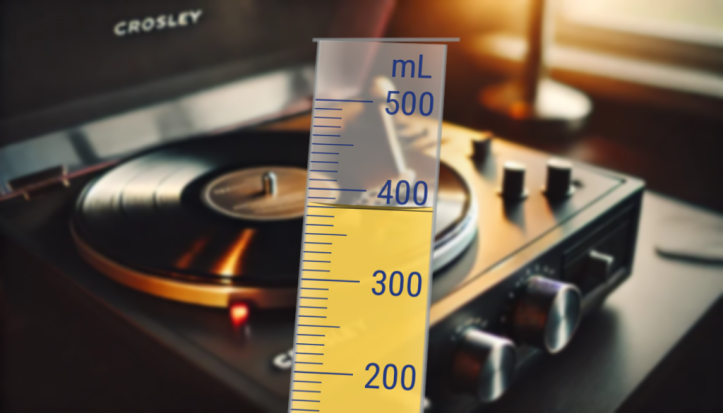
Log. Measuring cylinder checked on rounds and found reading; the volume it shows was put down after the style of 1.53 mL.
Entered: 380 mL
